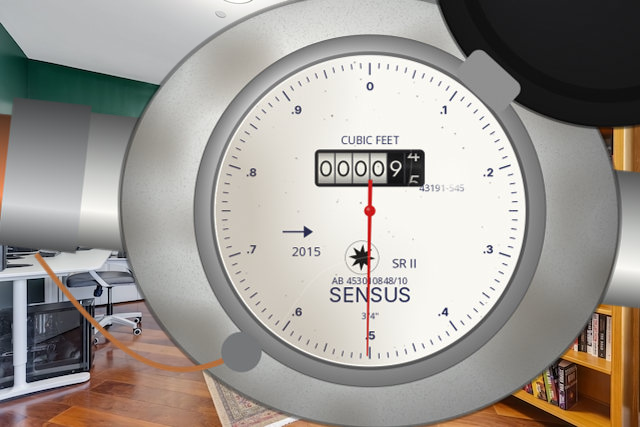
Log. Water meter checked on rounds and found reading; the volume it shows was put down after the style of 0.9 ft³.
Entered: 94.50 ft³
